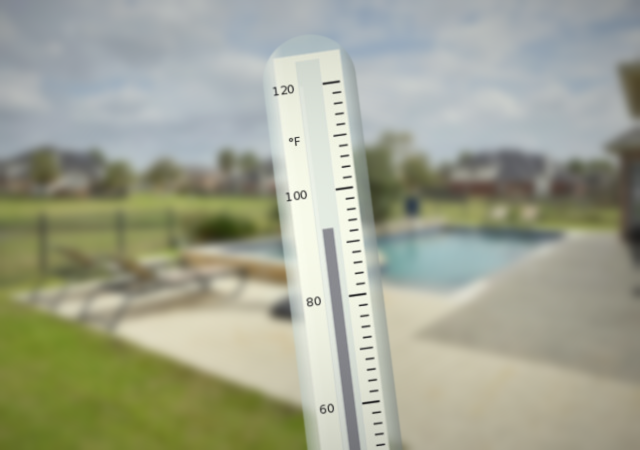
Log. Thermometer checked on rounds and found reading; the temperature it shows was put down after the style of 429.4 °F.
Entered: 93 °F
